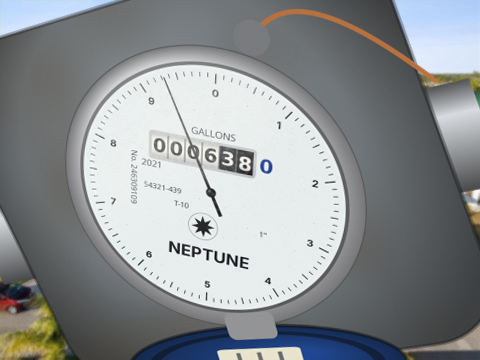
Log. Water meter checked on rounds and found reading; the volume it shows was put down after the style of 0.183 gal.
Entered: 6379.3 gal
